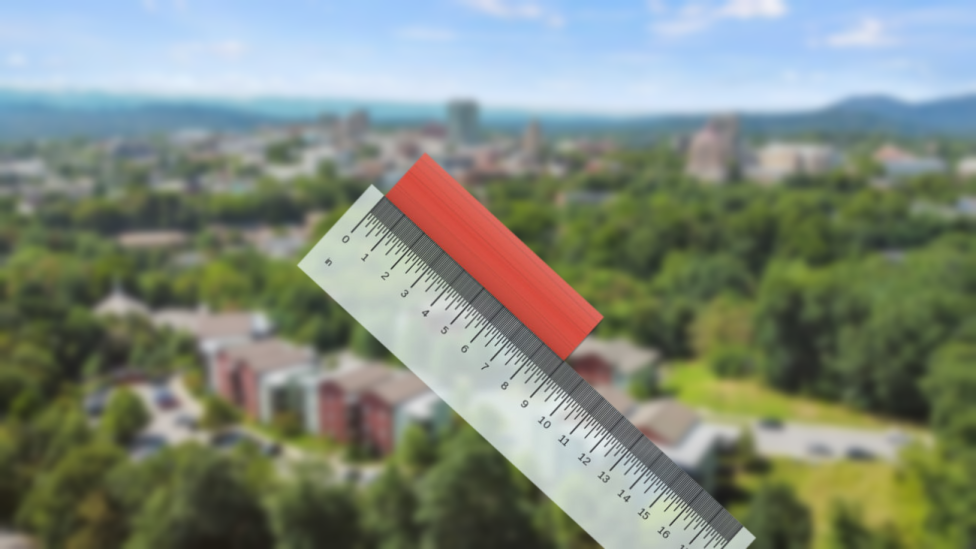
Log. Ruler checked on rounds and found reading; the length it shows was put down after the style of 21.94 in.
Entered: 9 in
